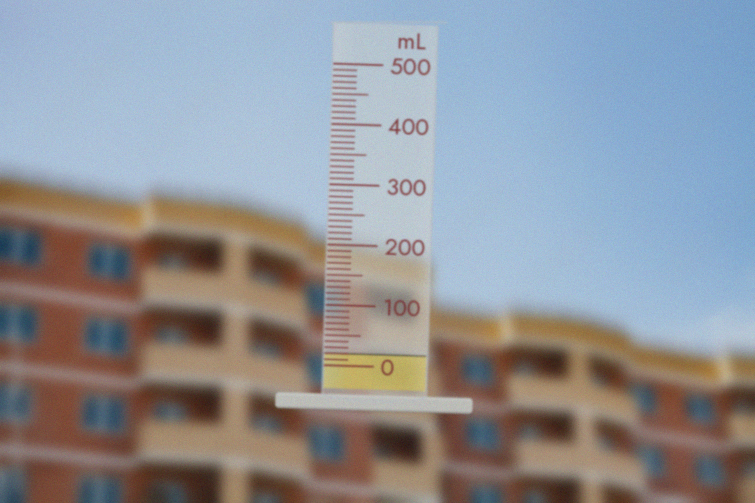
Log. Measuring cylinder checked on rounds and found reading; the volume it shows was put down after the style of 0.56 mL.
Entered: 20 mL
